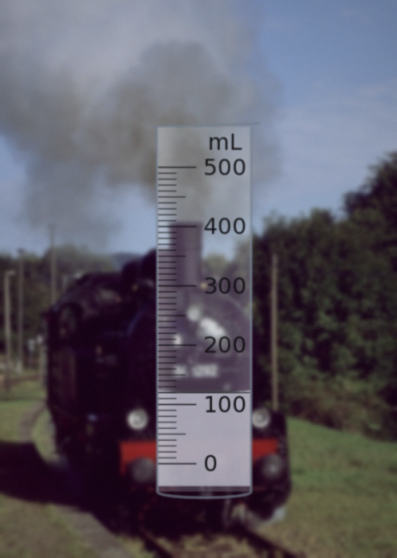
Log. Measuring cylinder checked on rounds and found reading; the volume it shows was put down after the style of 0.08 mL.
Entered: 120 mL
